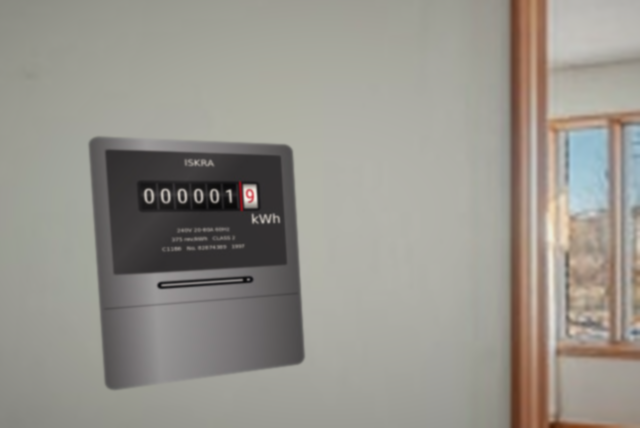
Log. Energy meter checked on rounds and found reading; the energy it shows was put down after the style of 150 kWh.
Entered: 1.9 kWh
